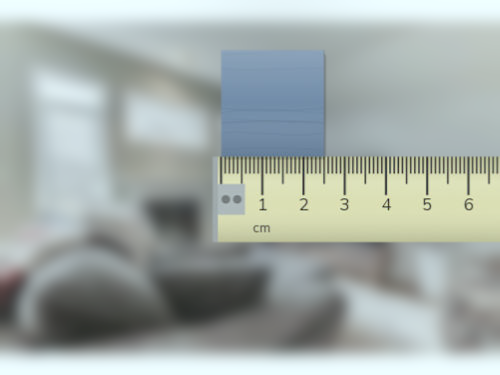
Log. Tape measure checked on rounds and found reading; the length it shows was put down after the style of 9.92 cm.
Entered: 2.5 cm
